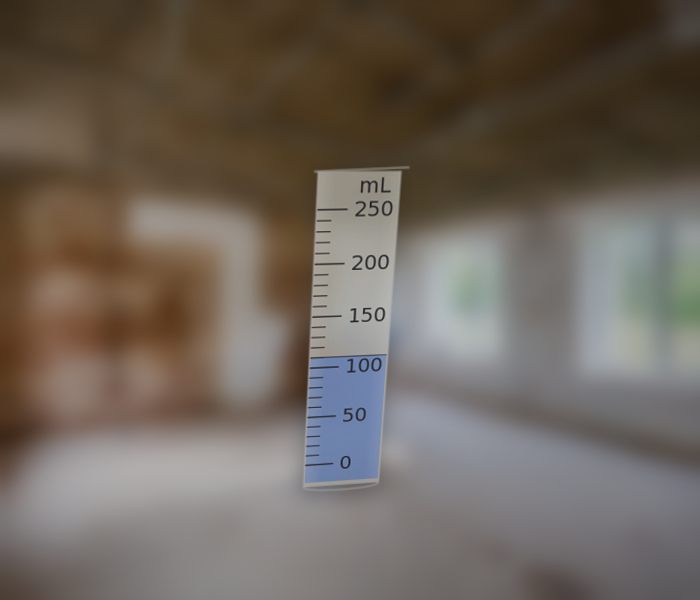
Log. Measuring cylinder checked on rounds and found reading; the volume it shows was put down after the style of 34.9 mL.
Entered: 110 mL
